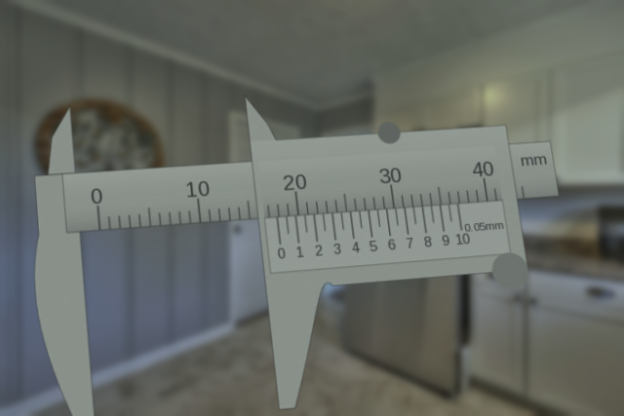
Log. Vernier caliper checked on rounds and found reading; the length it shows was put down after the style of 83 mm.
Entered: 17.8 mm
